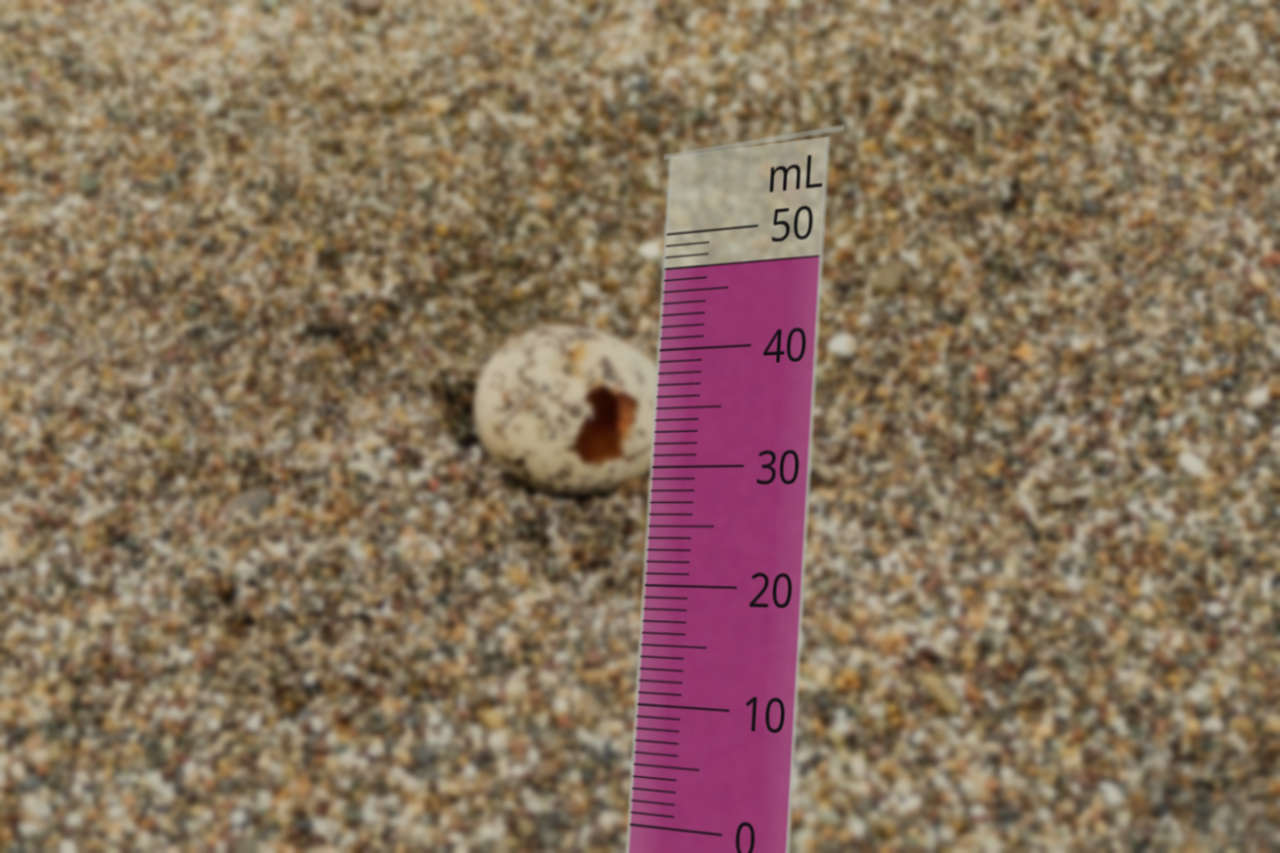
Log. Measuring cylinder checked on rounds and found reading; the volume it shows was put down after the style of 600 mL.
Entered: 47 mL
